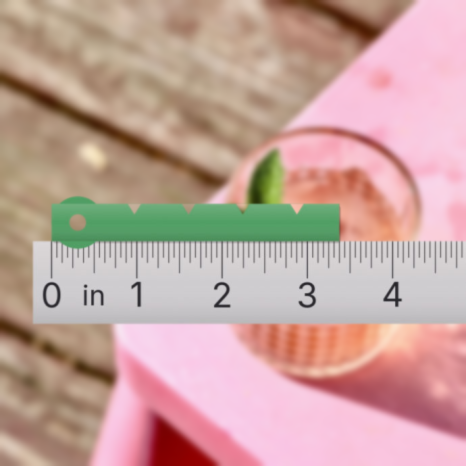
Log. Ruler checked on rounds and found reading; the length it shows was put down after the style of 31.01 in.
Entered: 3.375 in
